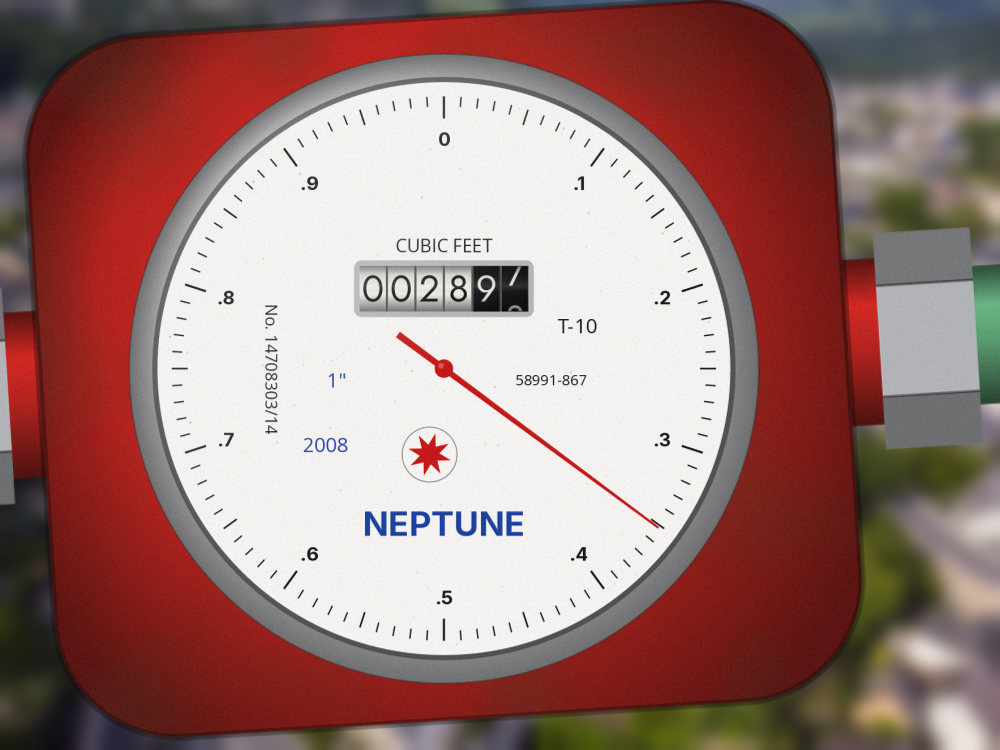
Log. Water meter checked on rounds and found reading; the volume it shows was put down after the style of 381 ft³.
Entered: 2897.35 ft³
